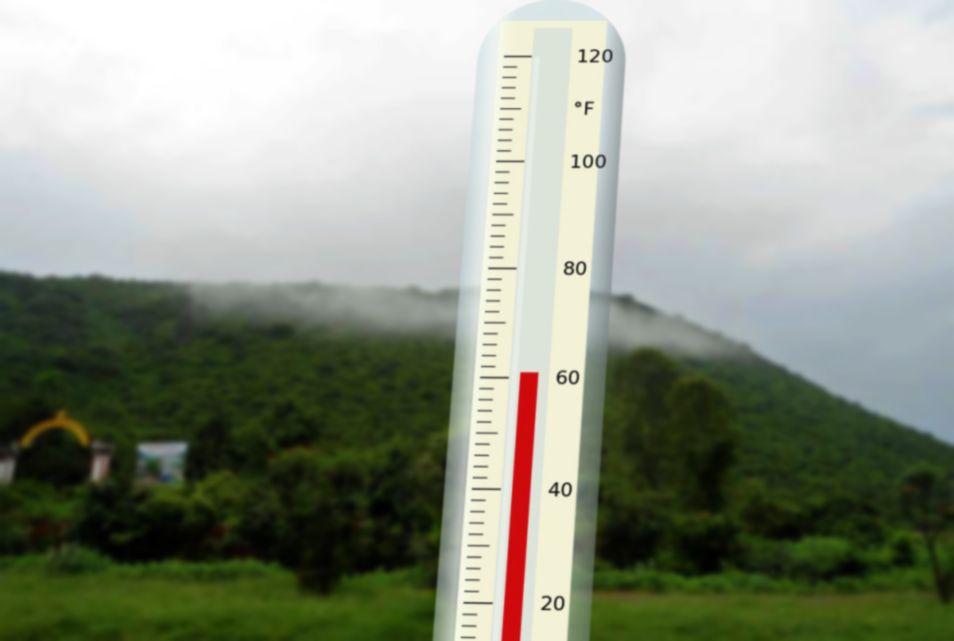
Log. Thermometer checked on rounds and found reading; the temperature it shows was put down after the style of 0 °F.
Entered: 61 °F
